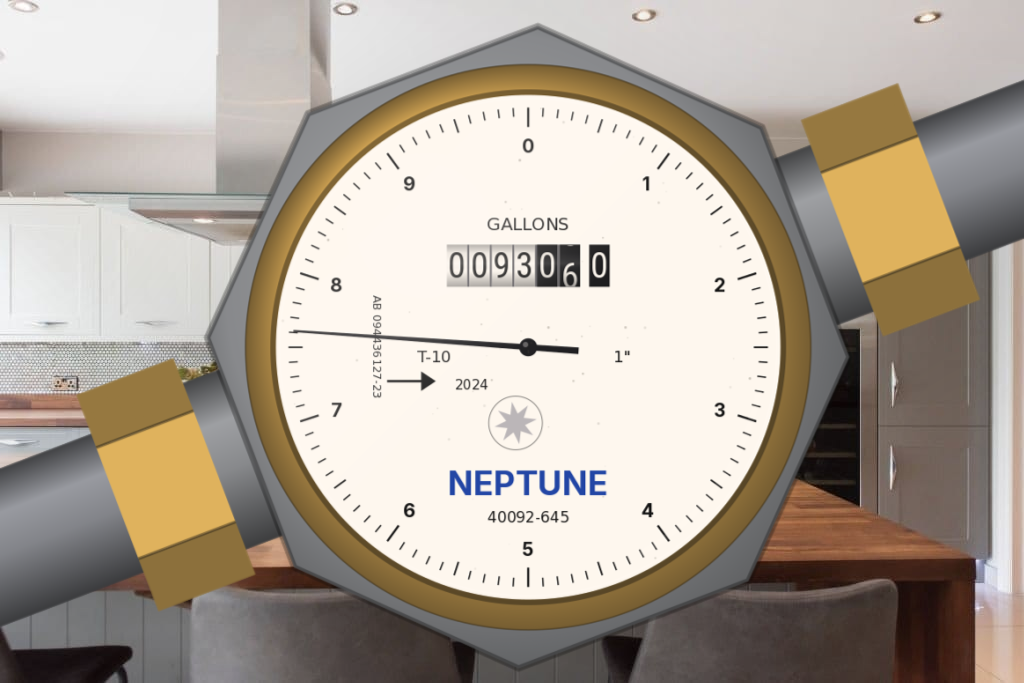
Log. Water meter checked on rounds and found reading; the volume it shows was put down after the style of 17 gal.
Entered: 93057.6 gal
